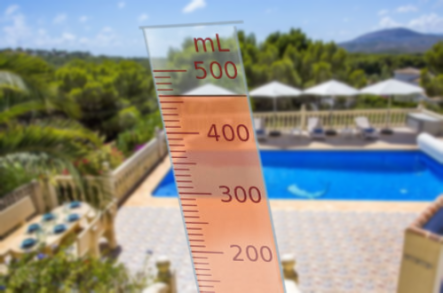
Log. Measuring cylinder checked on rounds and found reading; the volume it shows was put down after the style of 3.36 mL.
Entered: 460 mL
